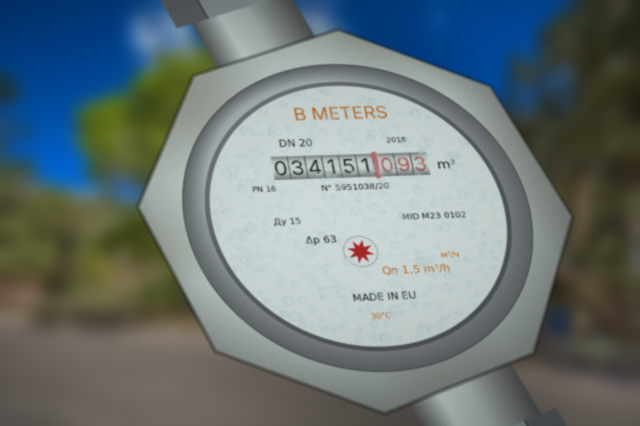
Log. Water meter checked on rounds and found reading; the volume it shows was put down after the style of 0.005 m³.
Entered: 34151.093 m³
